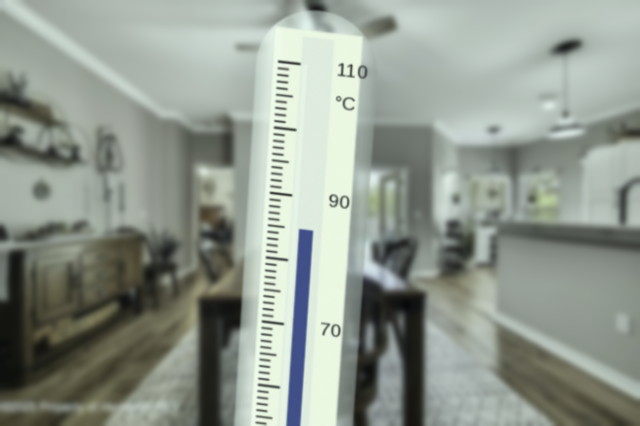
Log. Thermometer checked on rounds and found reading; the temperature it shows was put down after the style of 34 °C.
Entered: 85 °C
